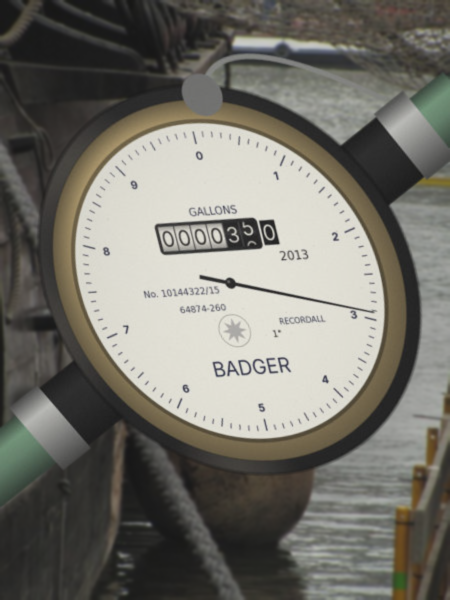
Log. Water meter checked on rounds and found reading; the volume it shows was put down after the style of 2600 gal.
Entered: 352.9 gal
